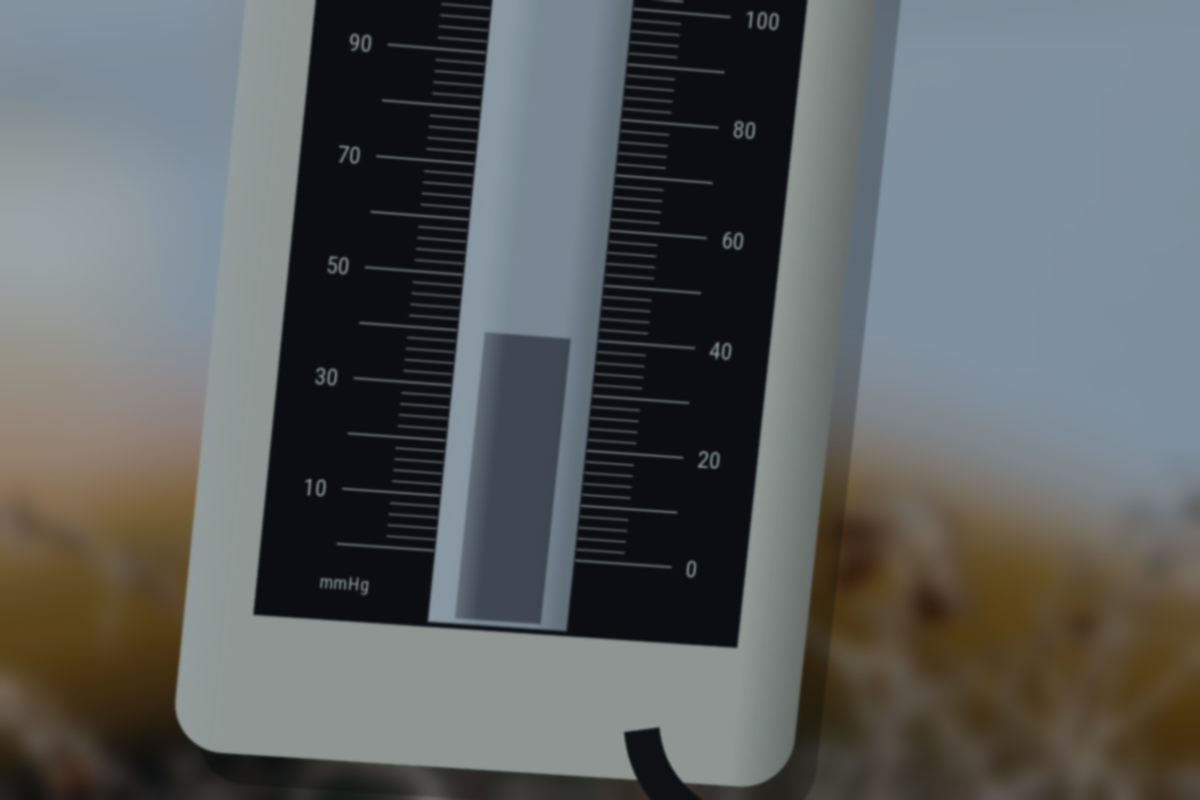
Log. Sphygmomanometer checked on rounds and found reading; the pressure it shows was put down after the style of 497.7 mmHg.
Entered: 40 mmHg
